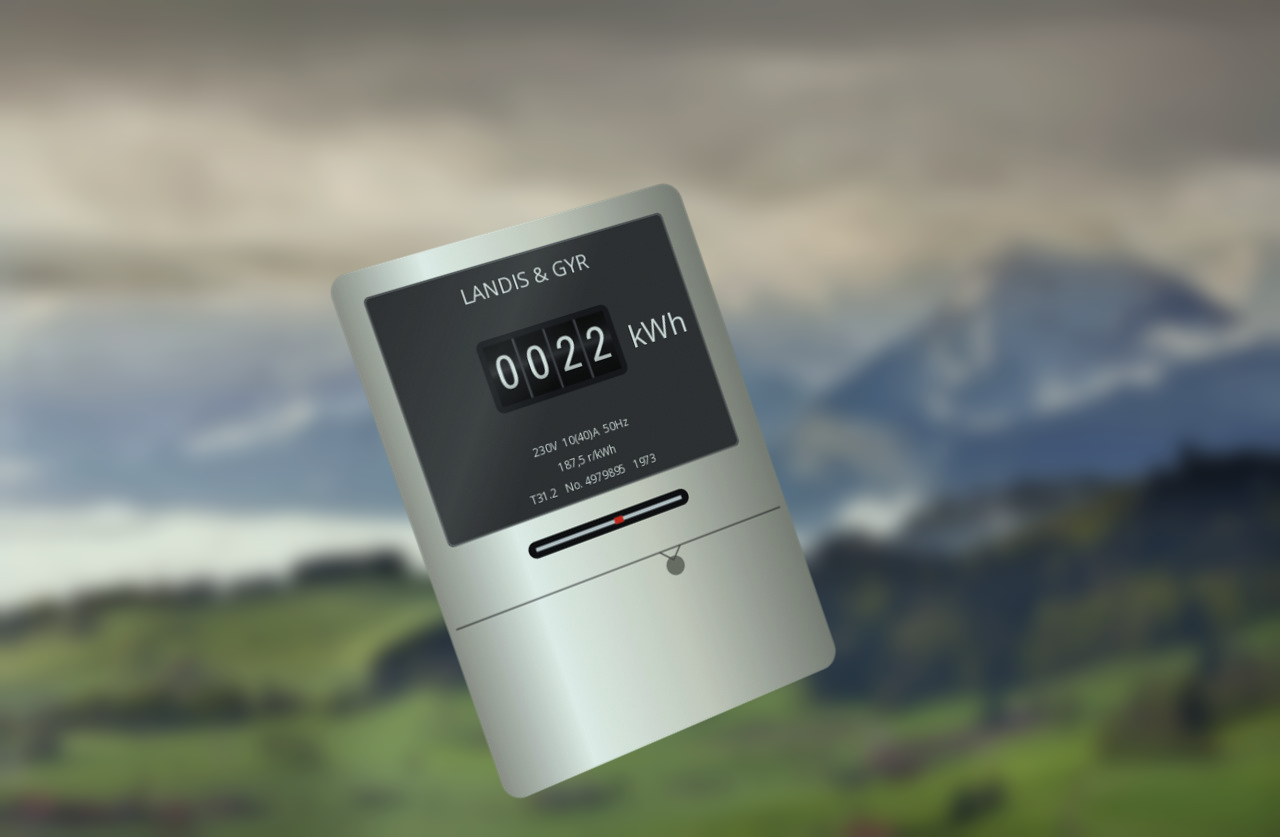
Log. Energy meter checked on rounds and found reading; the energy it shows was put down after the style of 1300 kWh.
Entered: 22 kWh
